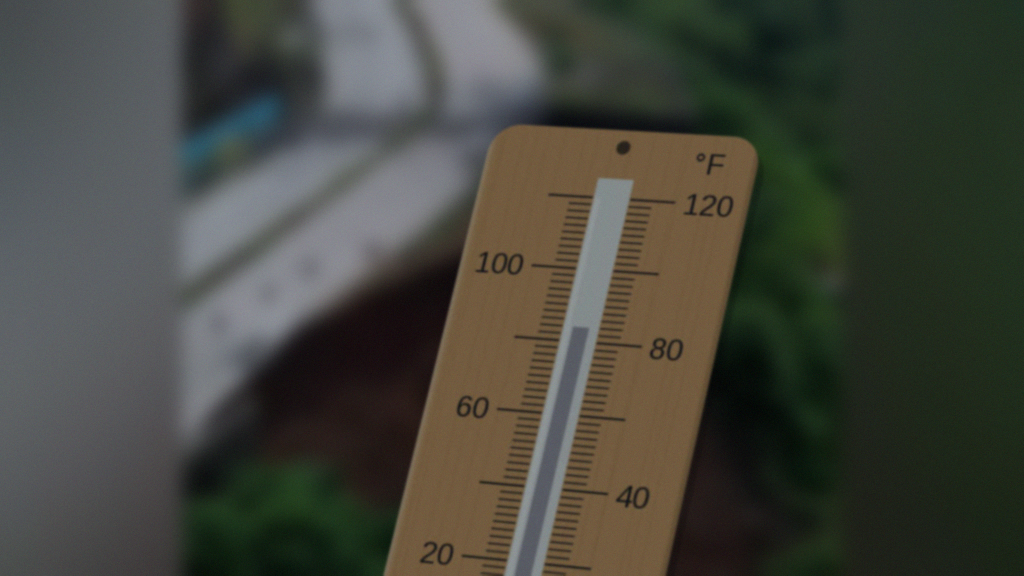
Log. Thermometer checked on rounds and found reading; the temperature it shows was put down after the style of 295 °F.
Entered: 84 °F
